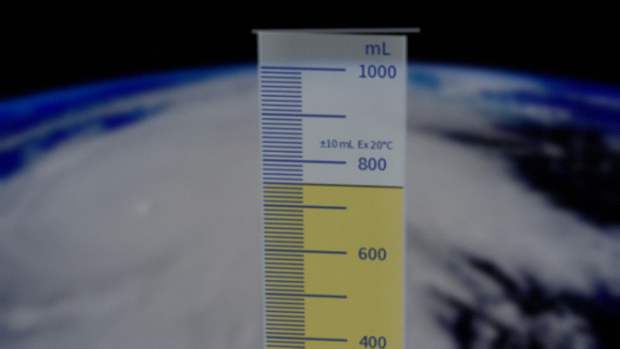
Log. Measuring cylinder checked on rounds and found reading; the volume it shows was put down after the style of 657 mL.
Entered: 750 mL
